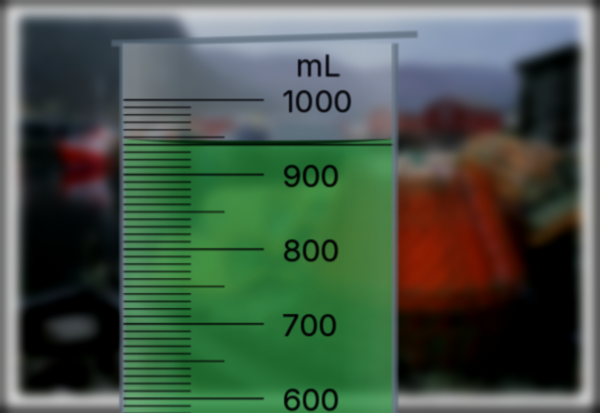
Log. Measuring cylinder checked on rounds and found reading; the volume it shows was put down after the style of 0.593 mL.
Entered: 940 mL
